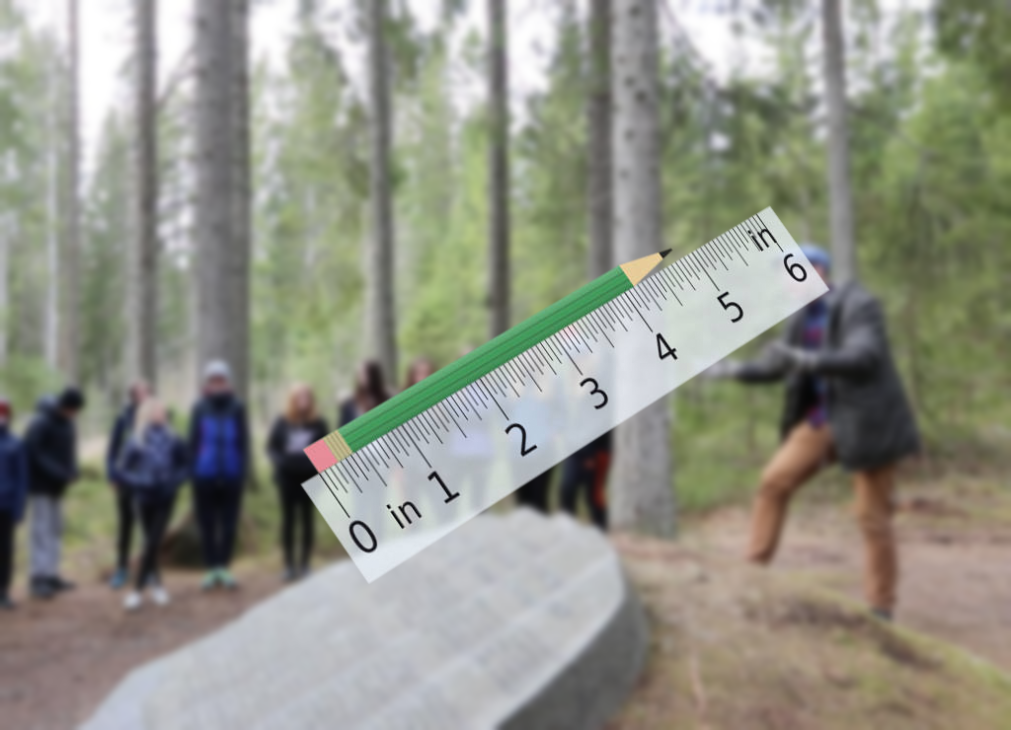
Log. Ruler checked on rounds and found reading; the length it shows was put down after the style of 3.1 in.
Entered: 4.8125 in
